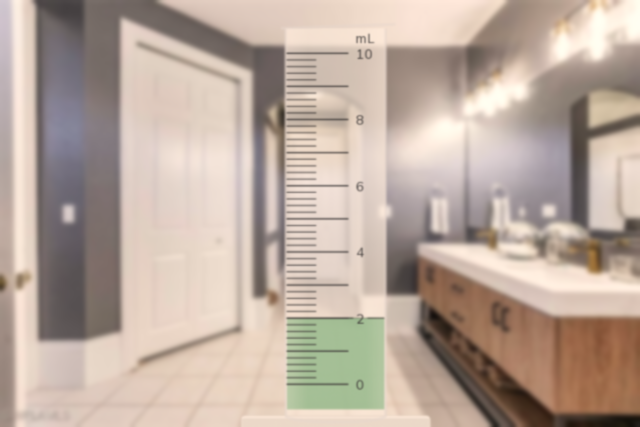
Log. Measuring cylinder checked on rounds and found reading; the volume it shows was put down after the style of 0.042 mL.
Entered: 2 mL
